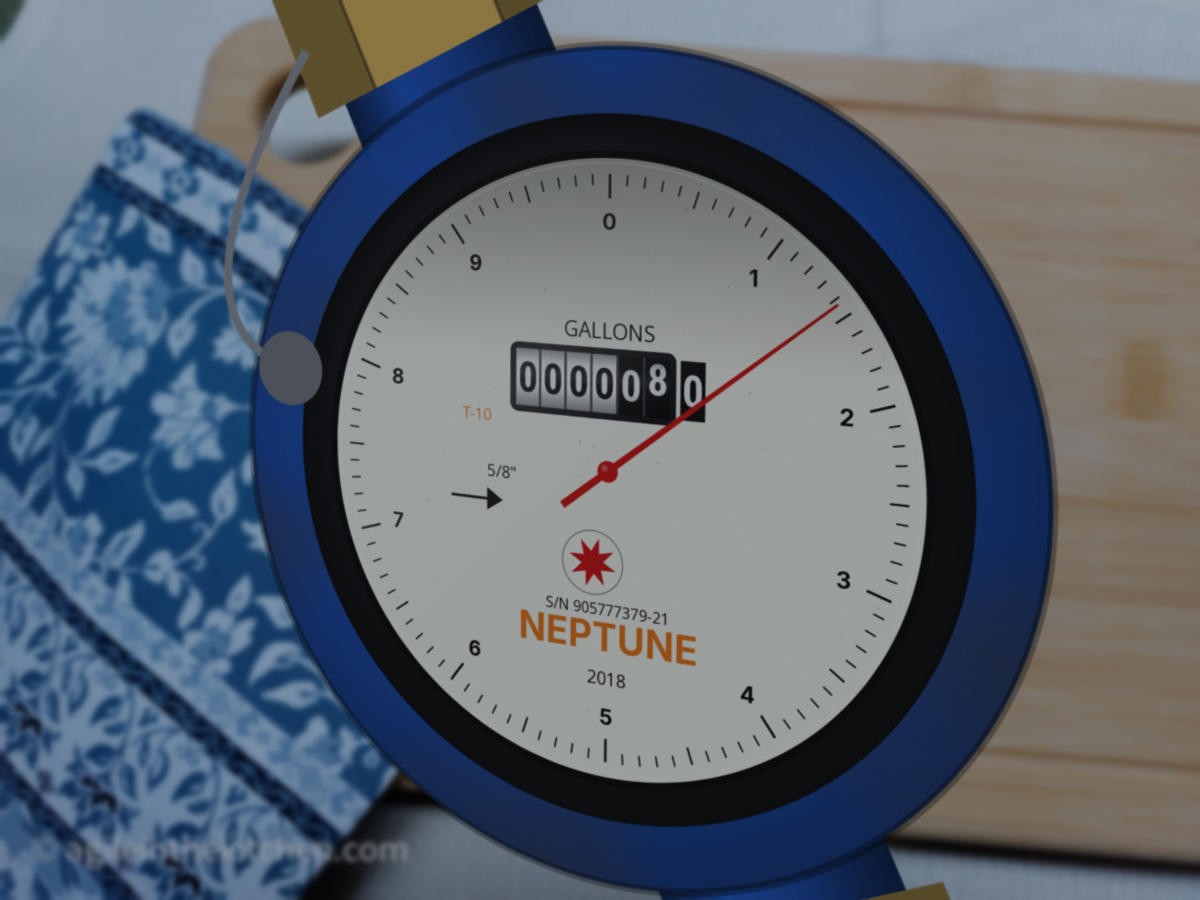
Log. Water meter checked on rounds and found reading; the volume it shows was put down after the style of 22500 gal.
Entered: 81.4 gal
